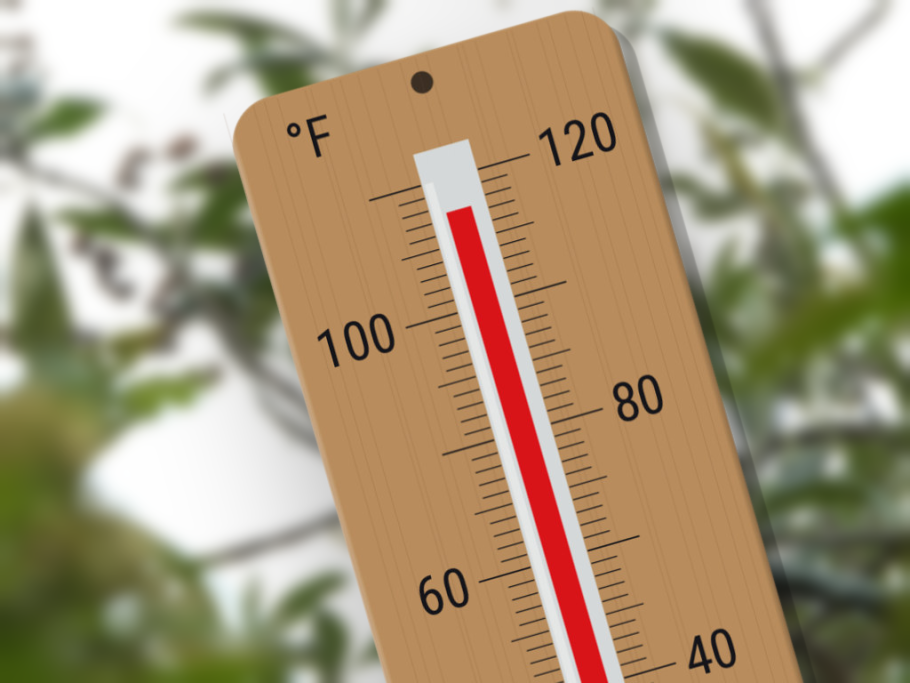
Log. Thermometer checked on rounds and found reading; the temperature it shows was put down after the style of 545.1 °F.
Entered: 115 °F
